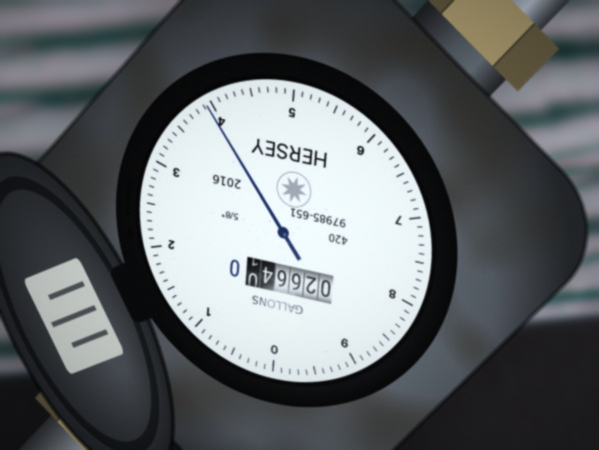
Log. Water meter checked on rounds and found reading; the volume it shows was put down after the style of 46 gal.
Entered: 266403.9 gal
